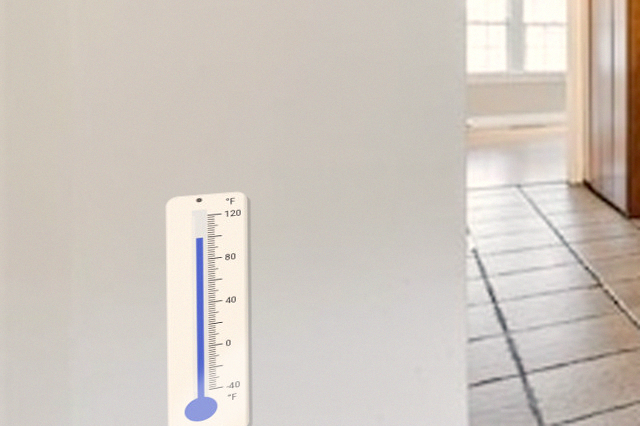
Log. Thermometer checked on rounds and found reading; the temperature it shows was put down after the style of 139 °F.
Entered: 100 °F
